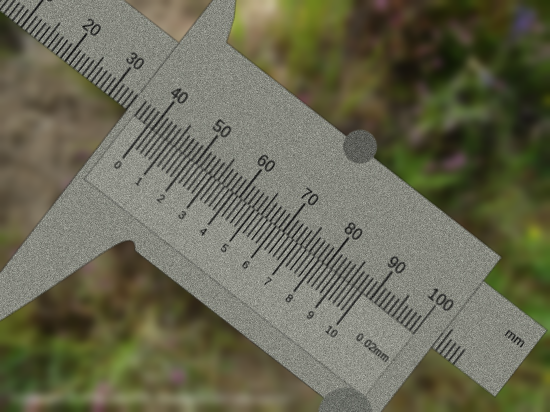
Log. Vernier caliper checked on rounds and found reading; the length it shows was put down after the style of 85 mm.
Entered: 39.0 mm
